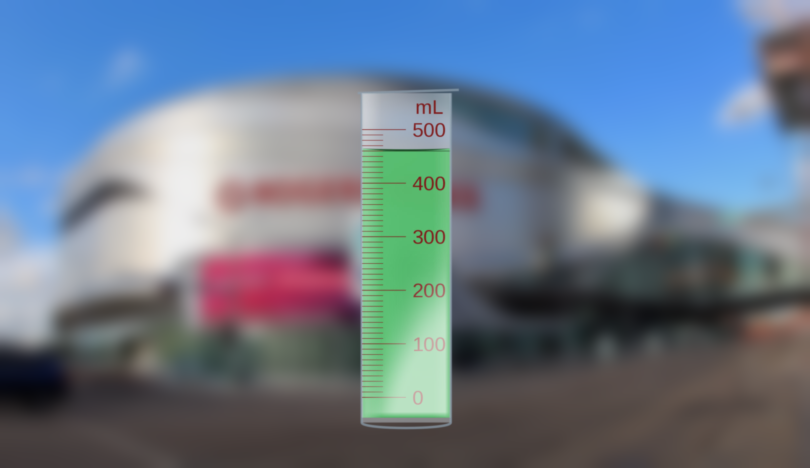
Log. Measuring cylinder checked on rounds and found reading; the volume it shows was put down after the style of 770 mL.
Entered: 460 mL
